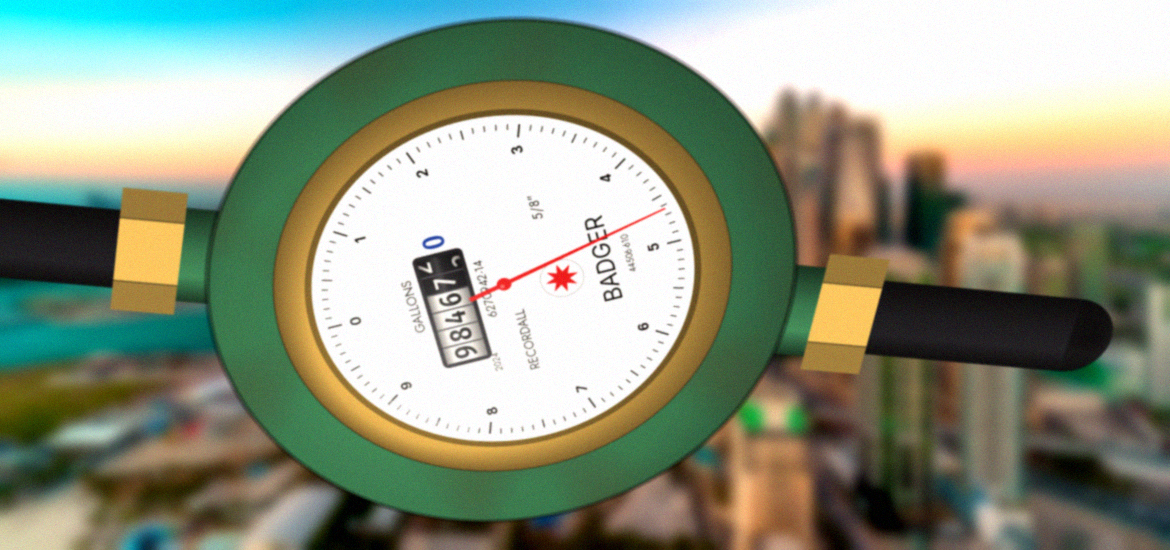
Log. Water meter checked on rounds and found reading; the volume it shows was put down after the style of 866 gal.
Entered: 9846724.6 gal
